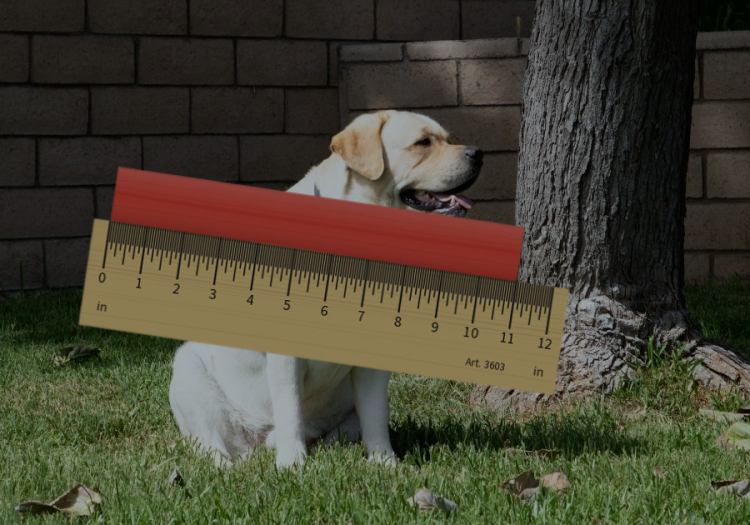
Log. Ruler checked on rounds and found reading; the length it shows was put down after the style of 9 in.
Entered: 11 in
